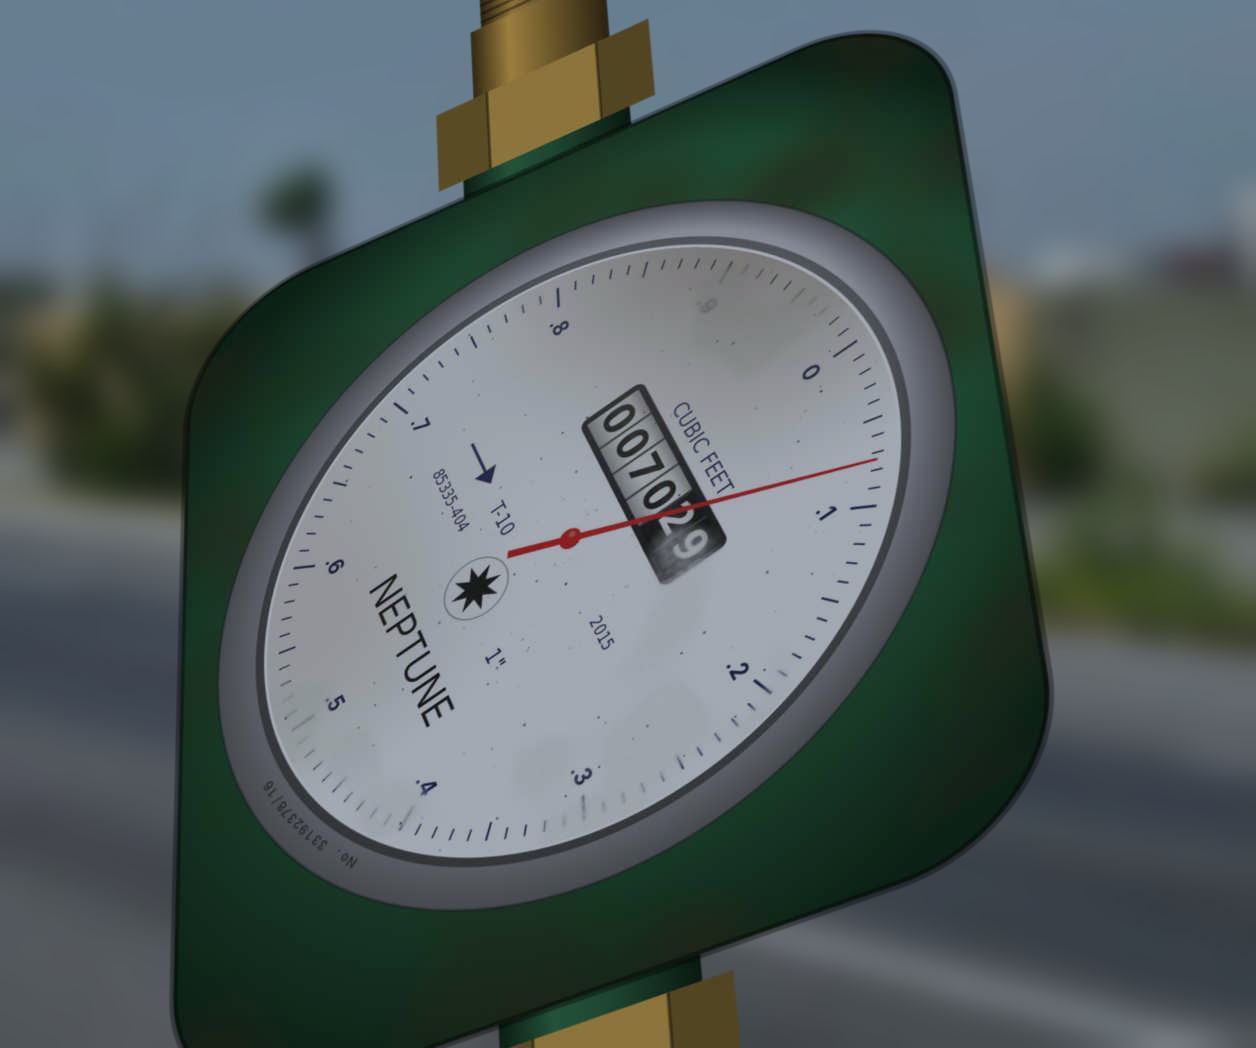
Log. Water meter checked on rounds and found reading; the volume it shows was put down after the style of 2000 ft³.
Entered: 7029.07 ft³
